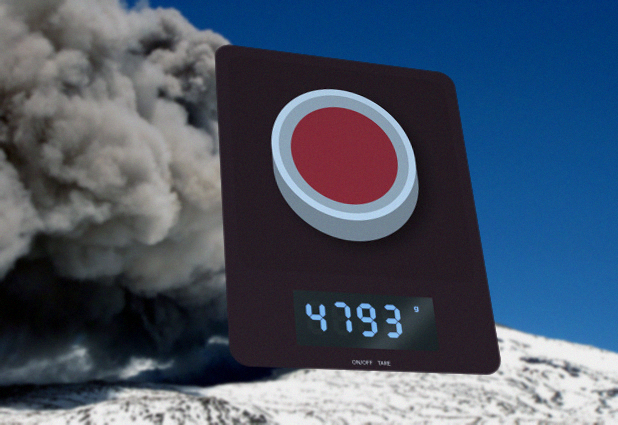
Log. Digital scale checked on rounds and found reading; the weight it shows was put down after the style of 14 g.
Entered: 4793 g
